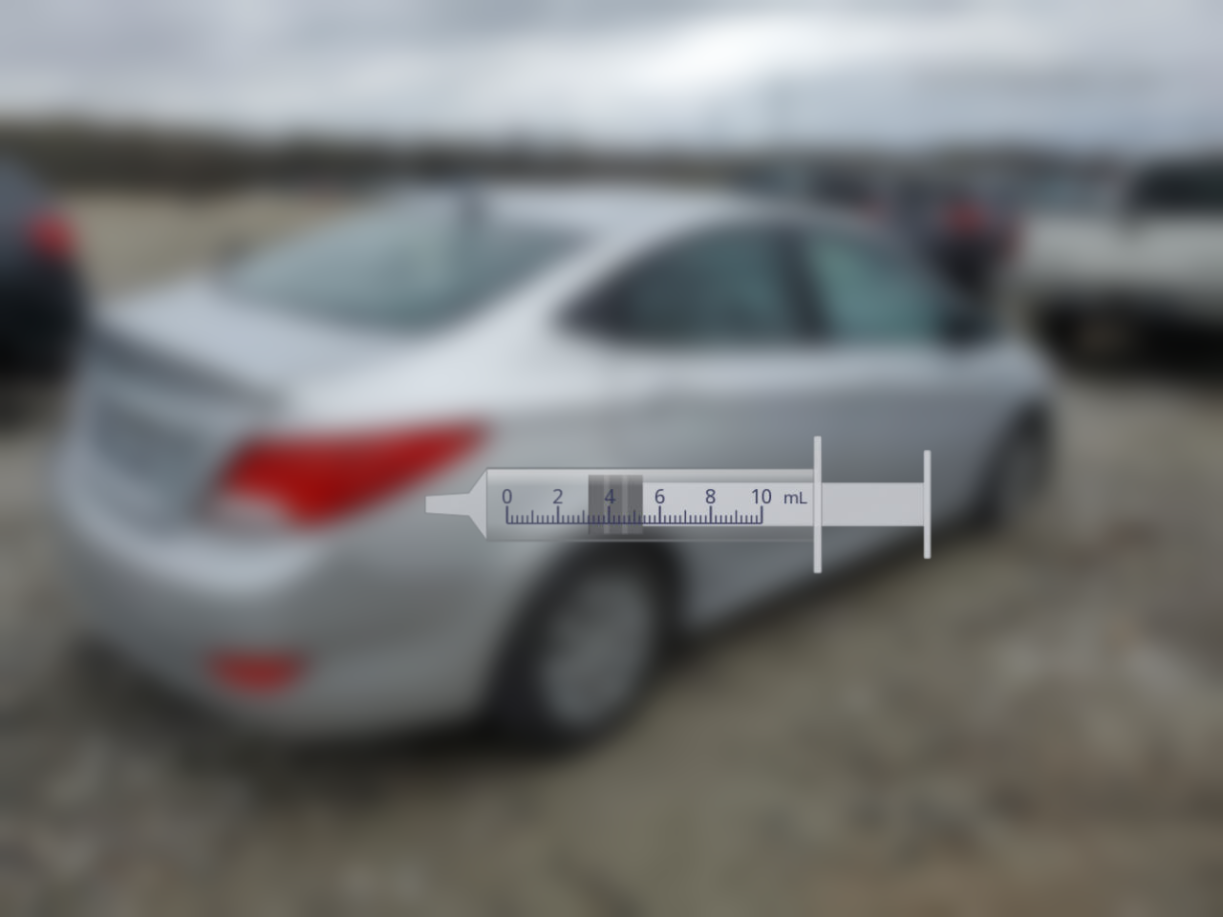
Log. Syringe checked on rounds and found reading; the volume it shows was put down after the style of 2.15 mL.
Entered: 3.2 mL
